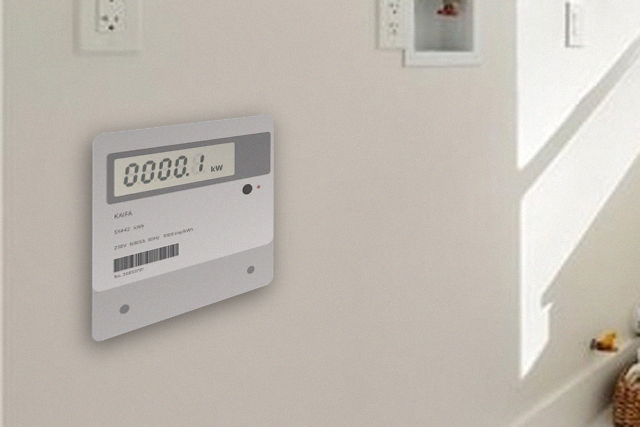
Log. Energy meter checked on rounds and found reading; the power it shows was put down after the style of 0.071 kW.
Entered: 0.1 kW
